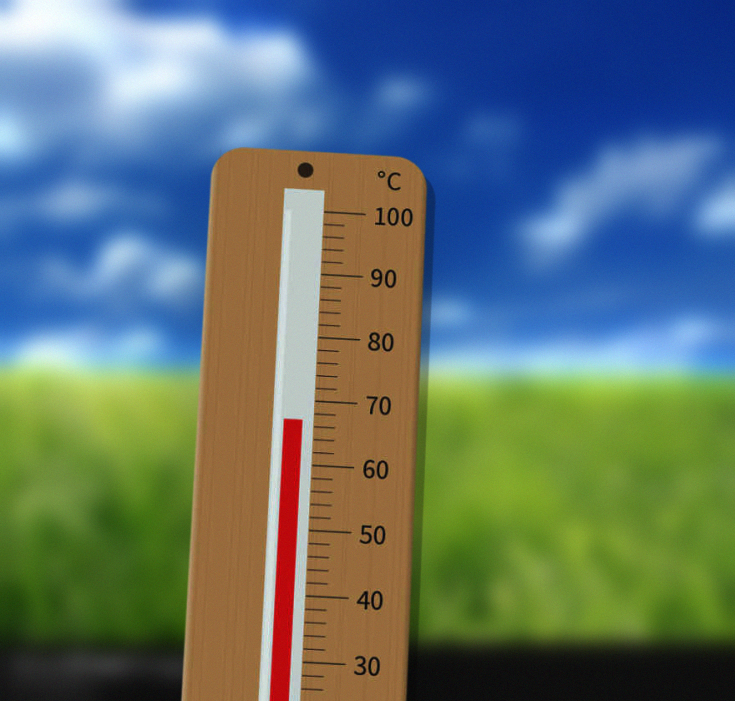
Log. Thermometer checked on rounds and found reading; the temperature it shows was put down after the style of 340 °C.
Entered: 67 °C
